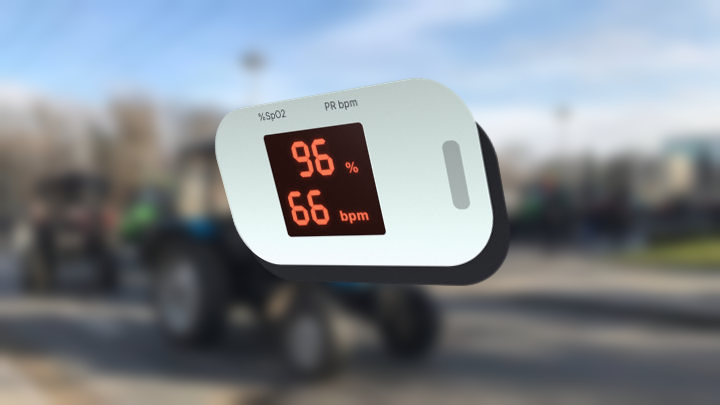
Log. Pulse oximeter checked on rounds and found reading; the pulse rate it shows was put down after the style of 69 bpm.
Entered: 66 bpm
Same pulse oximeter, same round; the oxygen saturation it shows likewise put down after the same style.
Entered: 96 %
